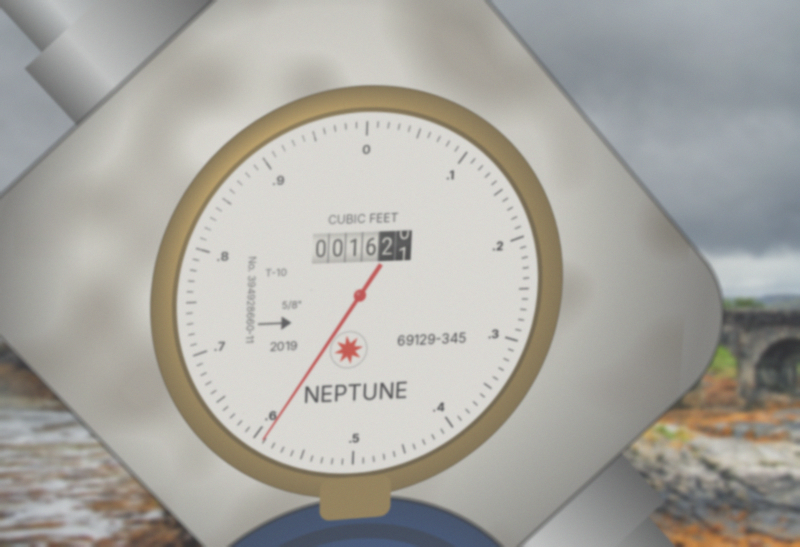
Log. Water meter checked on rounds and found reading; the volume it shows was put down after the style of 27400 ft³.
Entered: 1620.59 ft³
